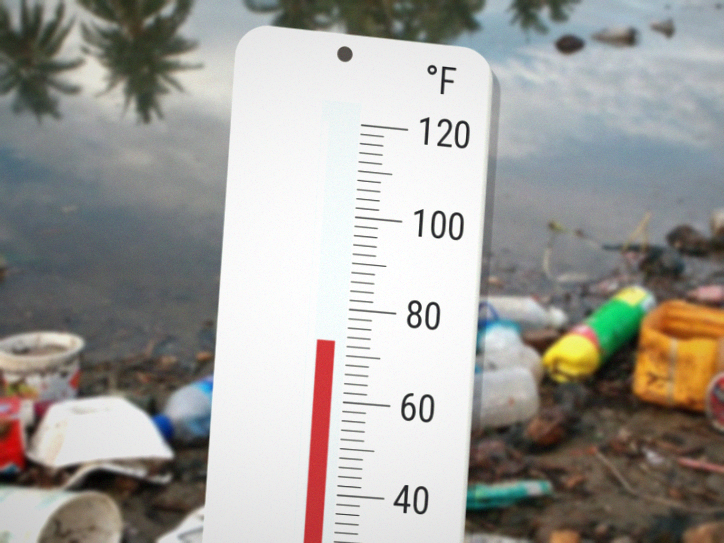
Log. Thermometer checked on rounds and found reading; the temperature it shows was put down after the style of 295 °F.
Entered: 73 °F
